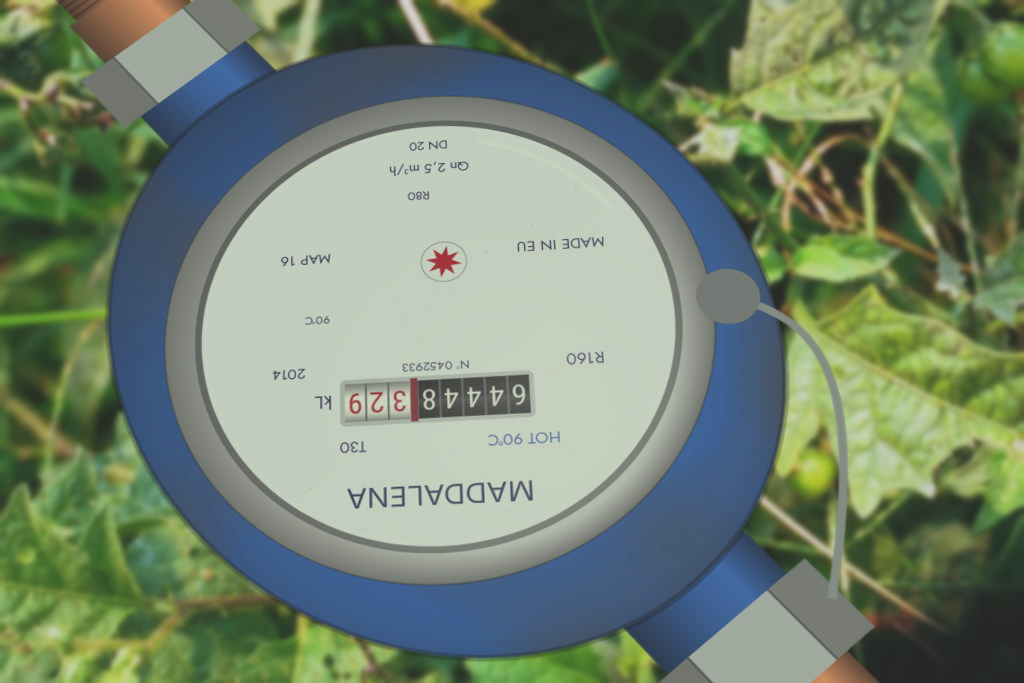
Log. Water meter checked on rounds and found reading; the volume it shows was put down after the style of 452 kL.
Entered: 64448.329 kL
